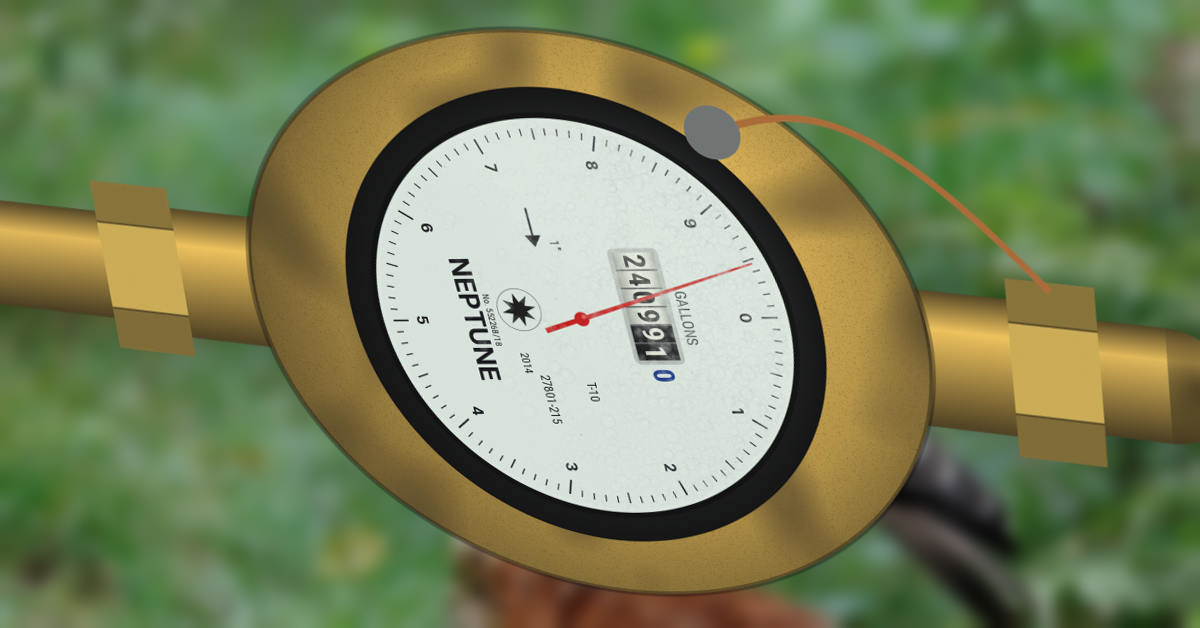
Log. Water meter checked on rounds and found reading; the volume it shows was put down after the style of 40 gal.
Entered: 2409909.5 gal
